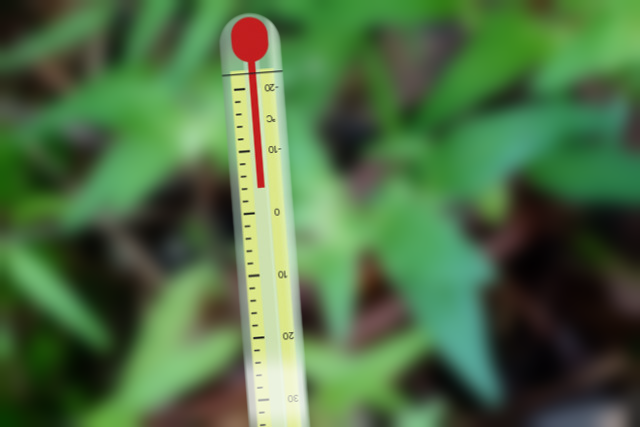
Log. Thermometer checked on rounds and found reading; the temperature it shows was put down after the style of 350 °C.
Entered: -4 °C
